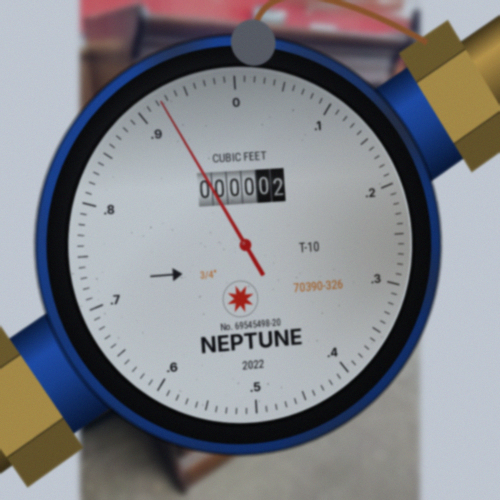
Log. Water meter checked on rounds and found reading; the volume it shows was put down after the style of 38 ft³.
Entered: 1.92 ft³
